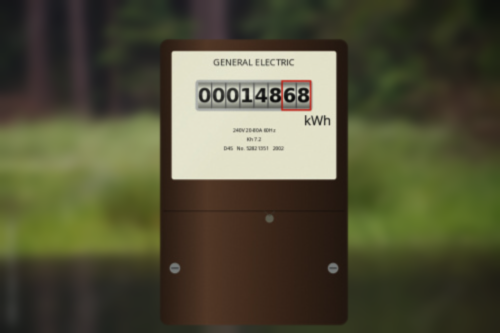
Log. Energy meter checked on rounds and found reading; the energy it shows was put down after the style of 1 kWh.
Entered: 148.68 kWh
